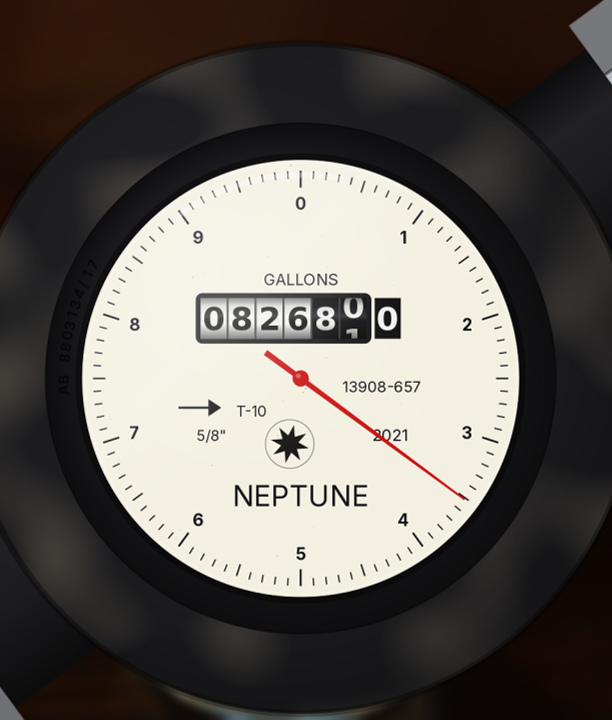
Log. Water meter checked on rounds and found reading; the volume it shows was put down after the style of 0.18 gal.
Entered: 826803.5 gal
